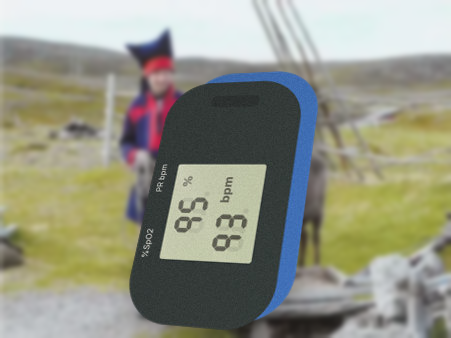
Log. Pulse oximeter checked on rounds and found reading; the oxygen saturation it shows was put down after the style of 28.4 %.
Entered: 95 %
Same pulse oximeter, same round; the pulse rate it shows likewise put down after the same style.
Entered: 93 bpm
